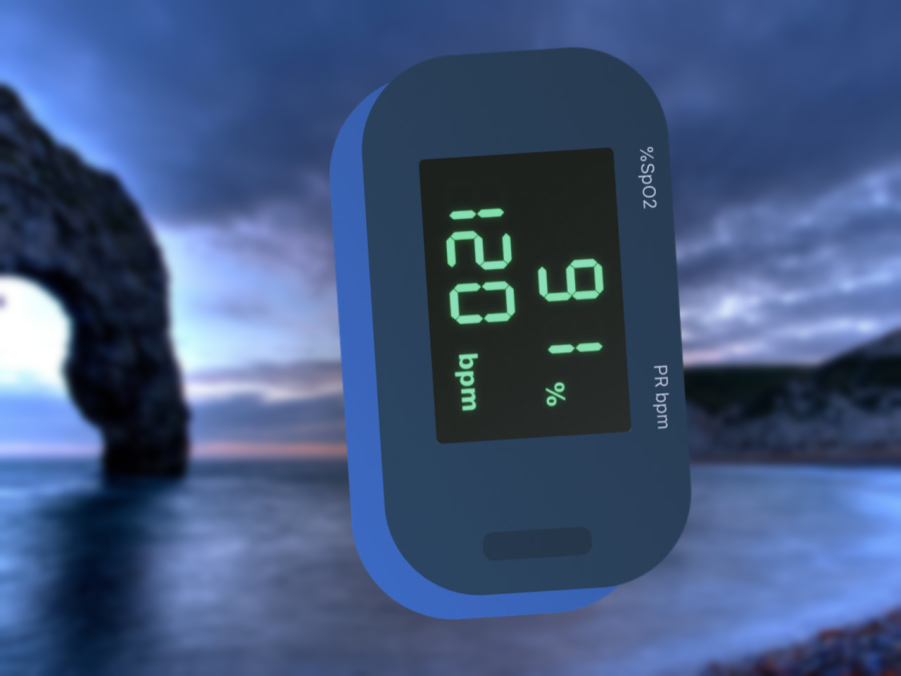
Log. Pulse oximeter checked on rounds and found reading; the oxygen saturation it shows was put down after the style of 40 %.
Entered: 91 %
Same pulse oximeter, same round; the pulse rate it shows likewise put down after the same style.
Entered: 120 bpm
